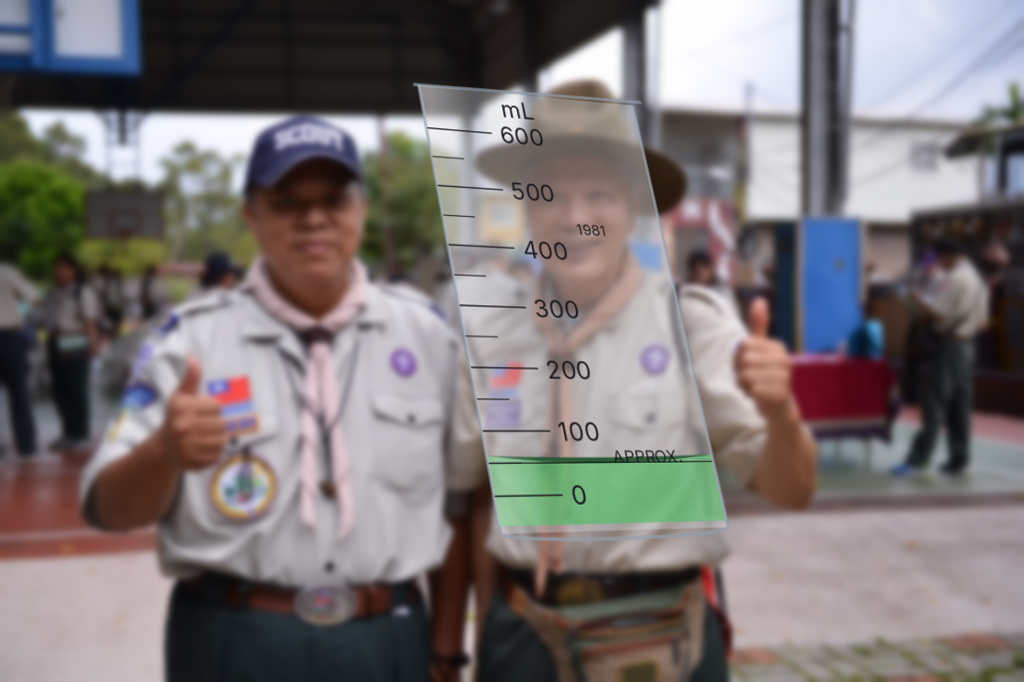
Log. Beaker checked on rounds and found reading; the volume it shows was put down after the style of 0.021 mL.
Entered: 50 mL
